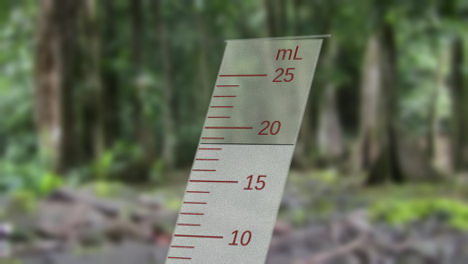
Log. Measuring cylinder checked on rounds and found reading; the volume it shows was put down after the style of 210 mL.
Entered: 18.5 mL
